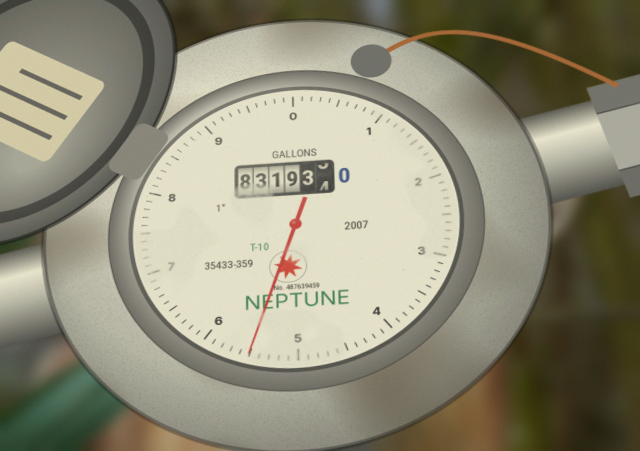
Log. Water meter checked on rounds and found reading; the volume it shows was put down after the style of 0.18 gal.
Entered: 8319335.5 gal
